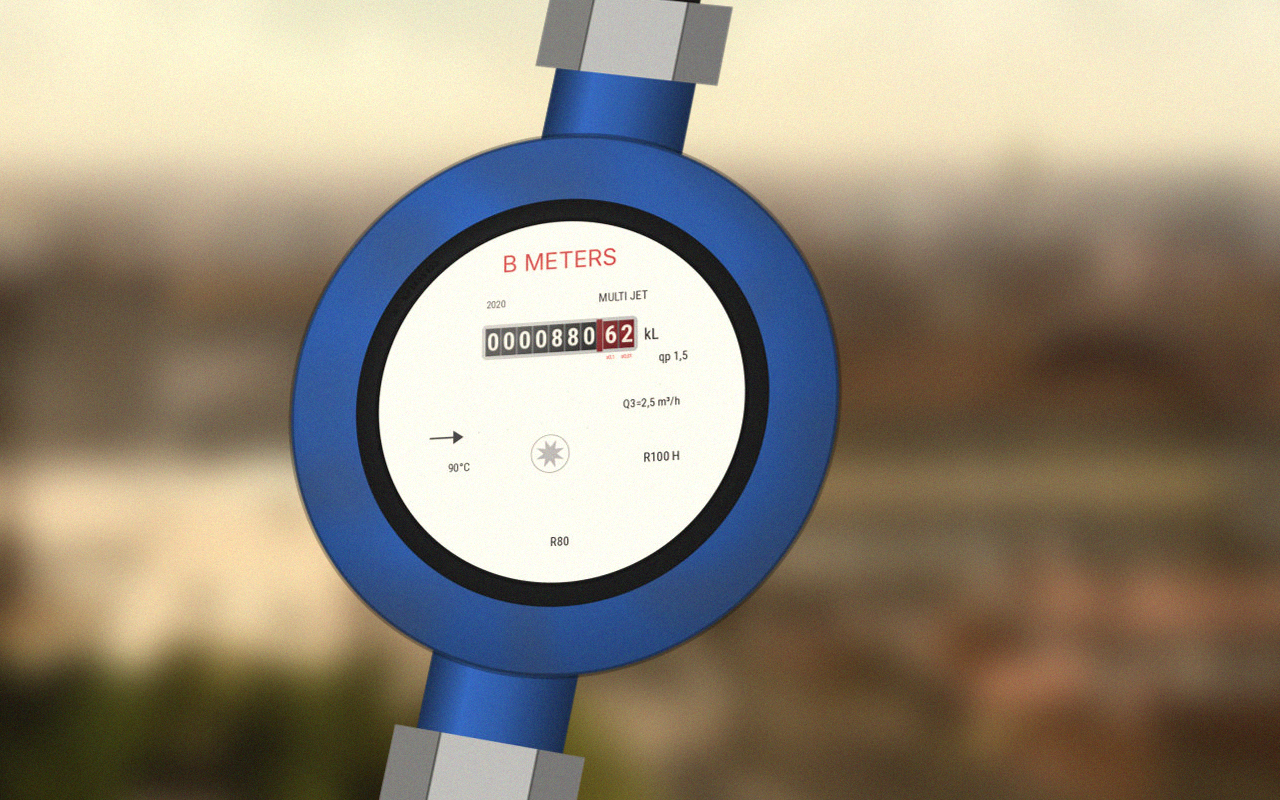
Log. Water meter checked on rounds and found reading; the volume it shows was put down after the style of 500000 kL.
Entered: 880.62 kL
